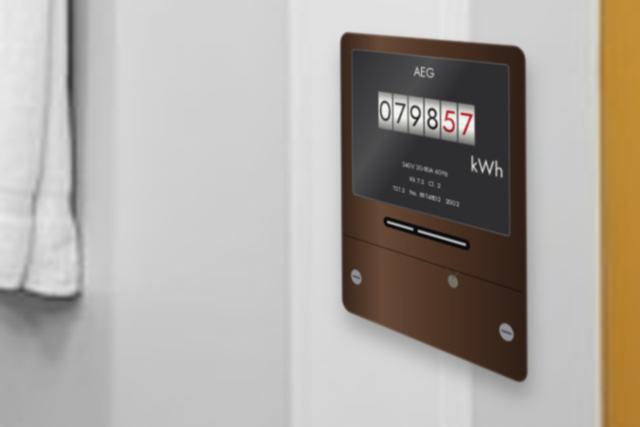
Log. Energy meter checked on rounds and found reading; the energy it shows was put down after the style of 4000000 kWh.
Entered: 798.57 kWh
